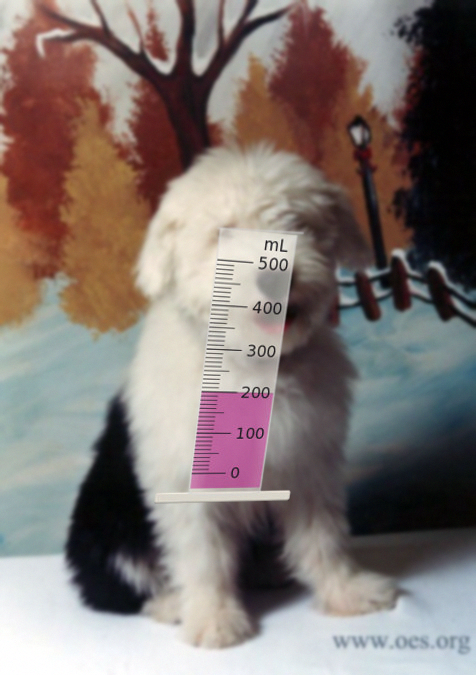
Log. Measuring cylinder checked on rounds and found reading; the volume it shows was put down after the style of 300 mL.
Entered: 200 mL
